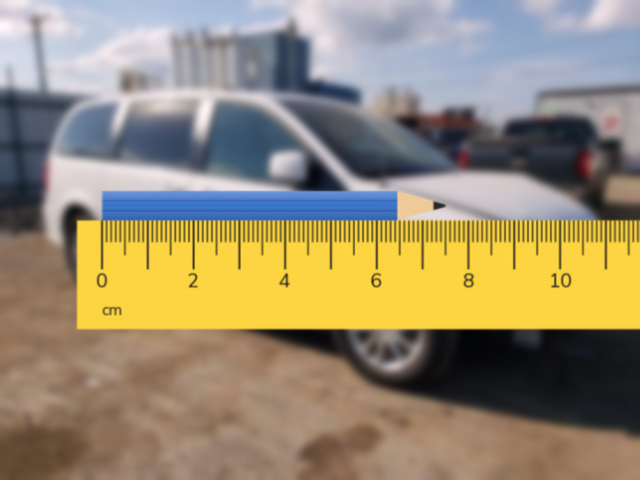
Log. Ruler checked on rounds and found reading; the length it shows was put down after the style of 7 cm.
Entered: 7.5 cm
